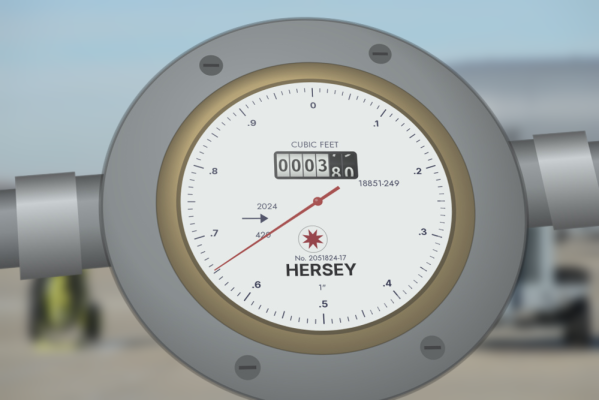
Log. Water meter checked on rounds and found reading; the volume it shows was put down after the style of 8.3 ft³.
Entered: 379.65 ft³
